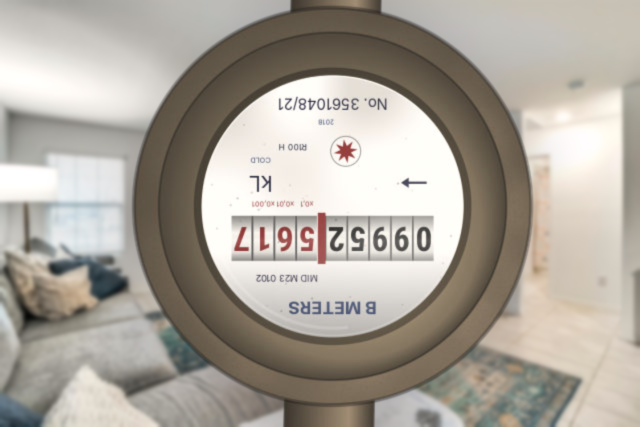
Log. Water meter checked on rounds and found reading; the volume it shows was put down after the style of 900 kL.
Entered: 9952.5617 kL
